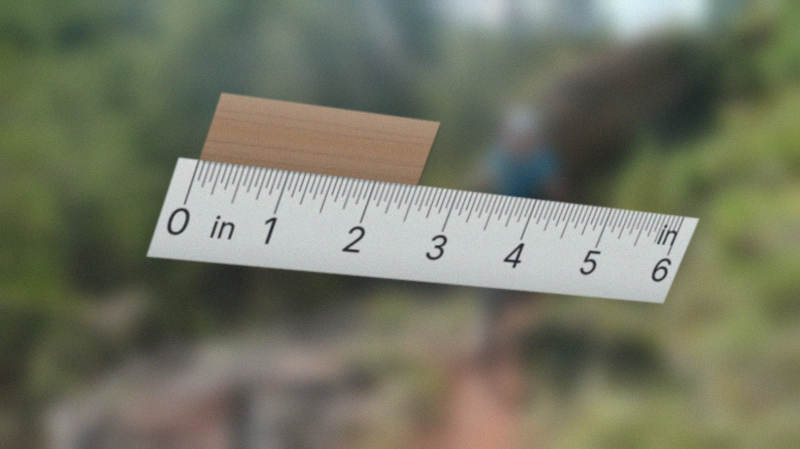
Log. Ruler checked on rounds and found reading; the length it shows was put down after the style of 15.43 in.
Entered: 2.5 in
